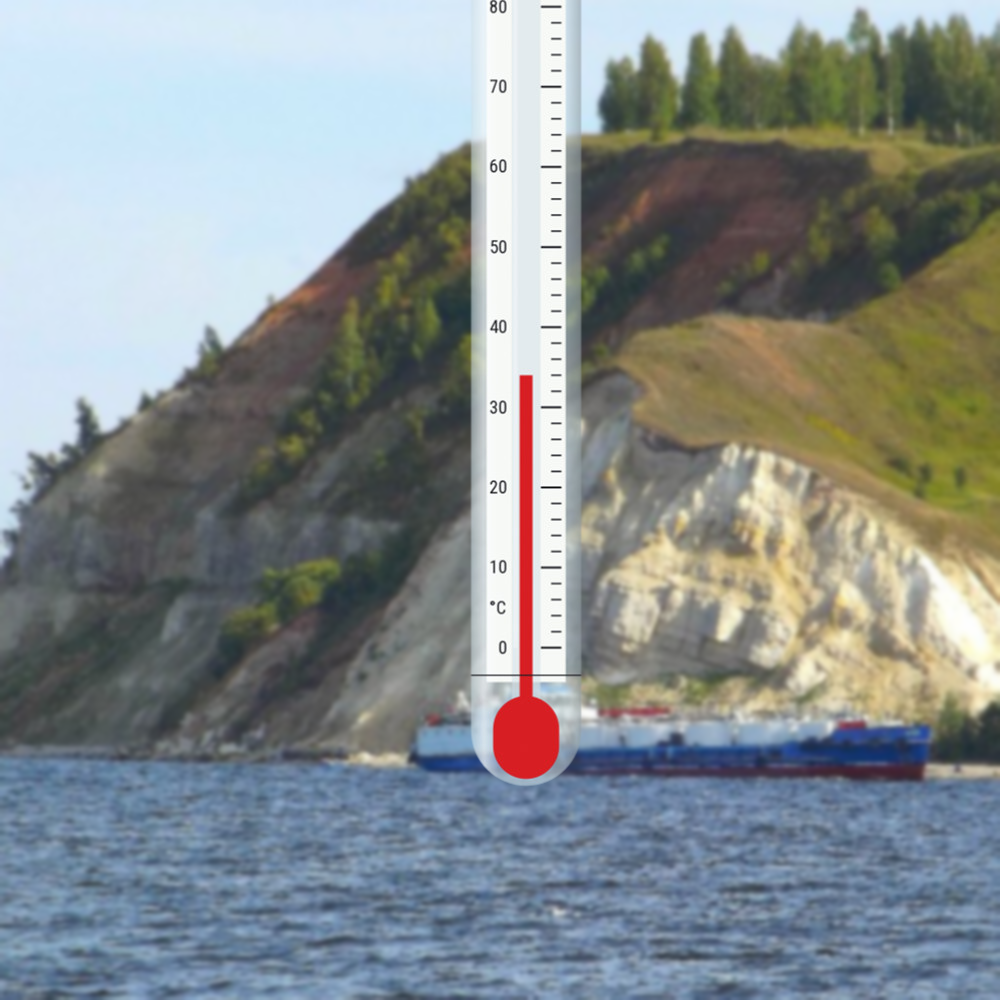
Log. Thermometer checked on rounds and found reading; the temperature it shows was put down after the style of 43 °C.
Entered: 34 °C
